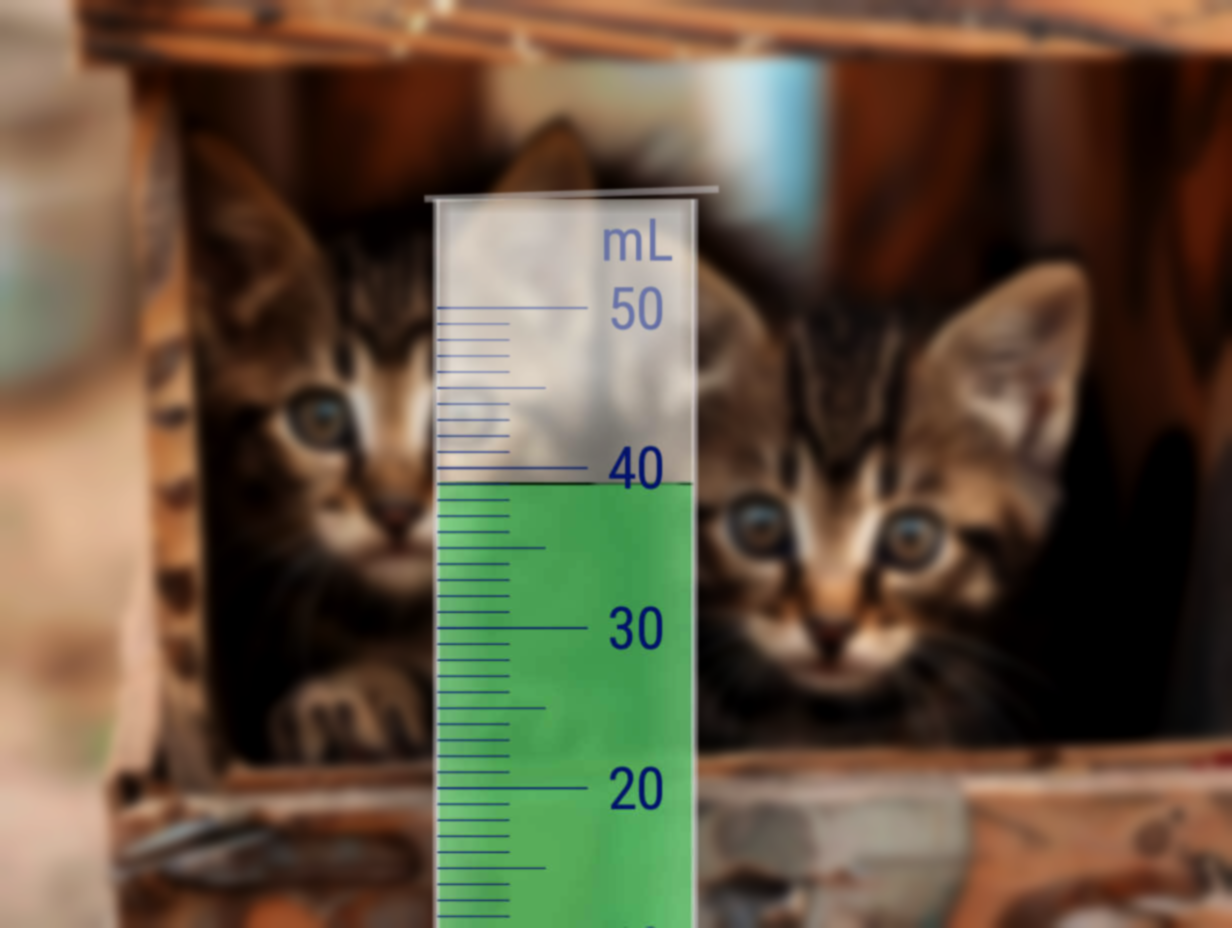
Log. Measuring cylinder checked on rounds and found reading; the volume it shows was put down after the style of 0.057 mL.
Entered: 39 mL
